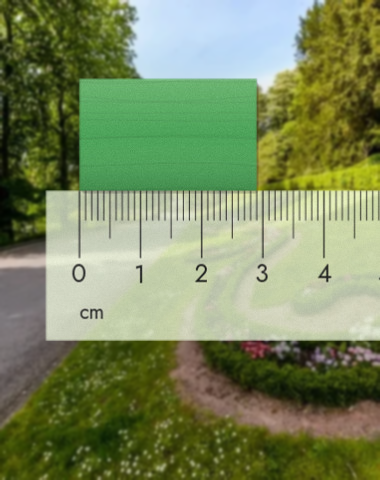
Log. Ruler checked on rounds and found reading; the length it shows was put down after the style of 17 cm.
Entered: 2.9 cm
